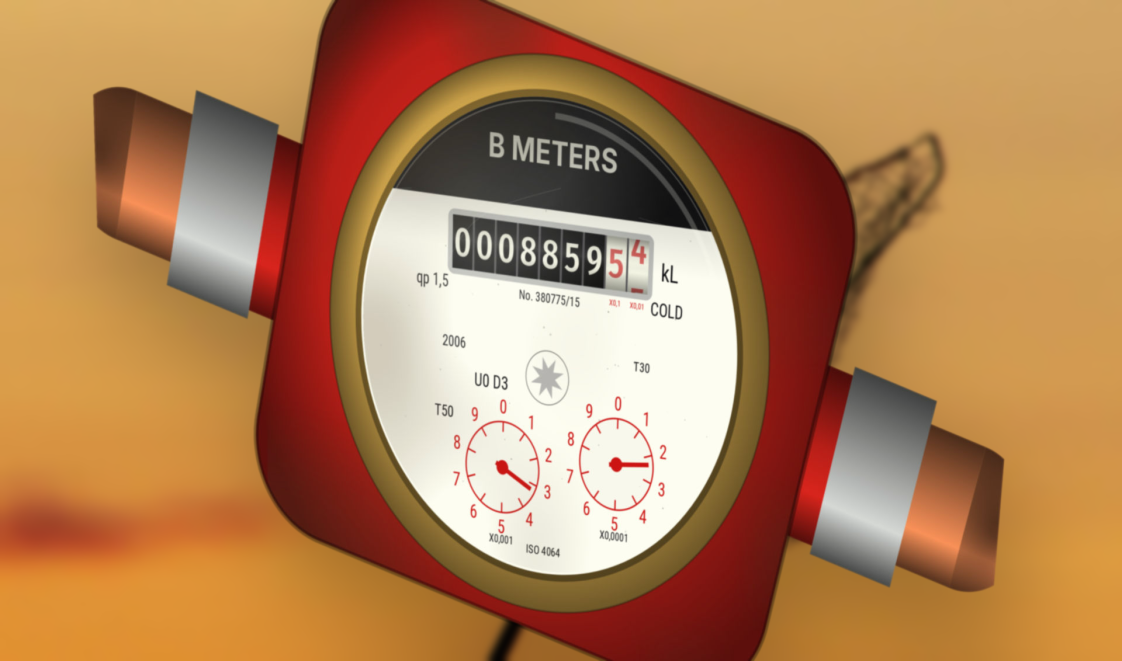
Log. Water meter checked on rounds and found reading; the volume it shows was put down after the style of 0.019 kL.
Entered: 8859.5432 kL
